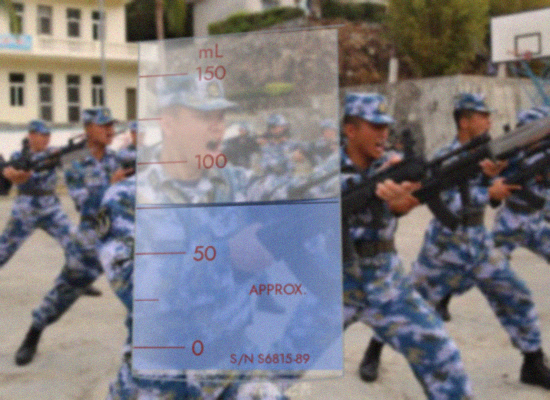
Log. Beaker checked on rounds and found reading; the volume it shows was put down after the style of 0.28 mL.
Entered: 75 mL
